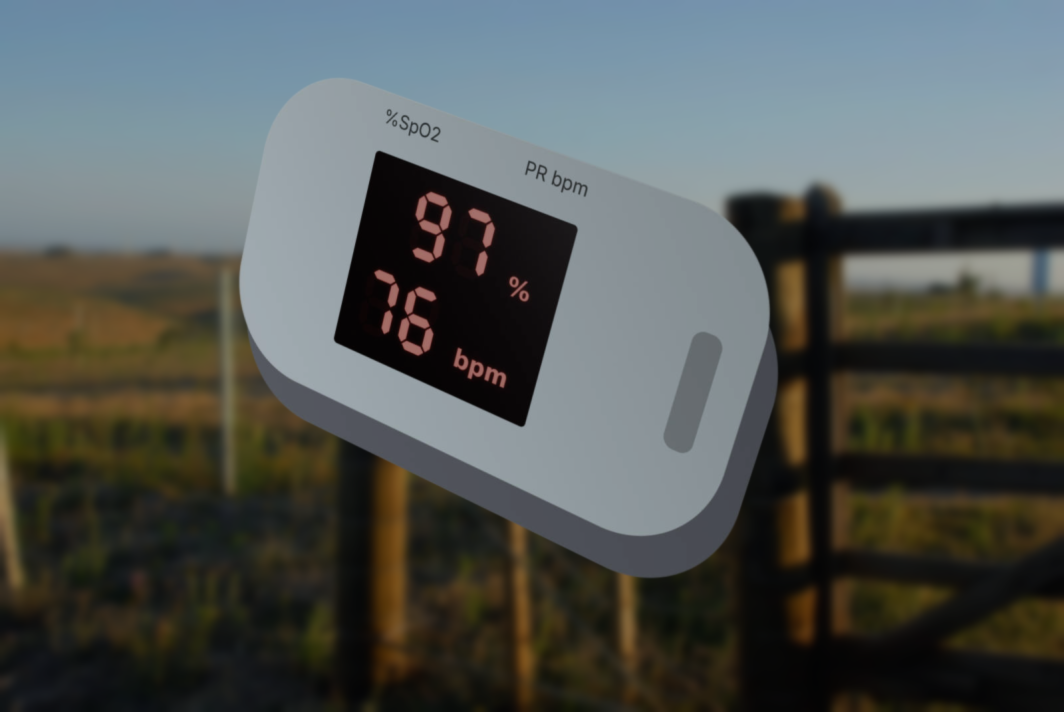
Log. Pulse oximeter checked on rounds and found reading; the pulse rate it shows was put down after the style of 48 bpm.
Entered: 76 bpm
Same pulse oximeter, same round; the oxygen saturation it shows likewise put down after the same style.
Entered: 97 %
